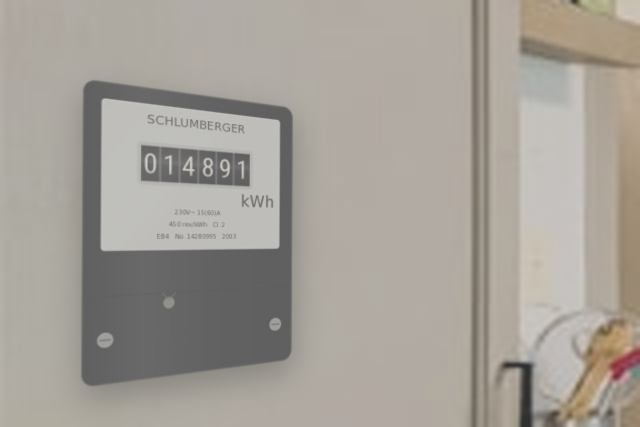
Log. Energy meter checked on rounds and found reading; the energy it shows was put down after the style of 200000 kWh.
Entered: 14891 kWh
